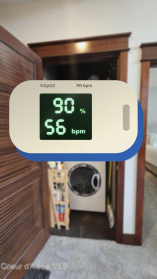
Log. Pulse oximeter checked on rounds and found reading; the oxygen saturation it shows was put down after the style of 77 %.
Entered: 90 %
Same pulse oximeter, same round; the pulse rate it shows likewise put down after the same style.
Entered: 56 bpm
